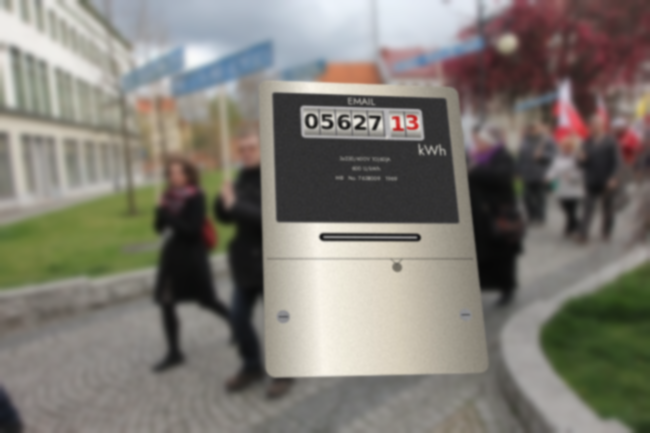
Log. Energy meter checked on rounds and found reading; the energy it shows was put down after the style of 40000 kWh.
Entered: 5627.13 kWh
